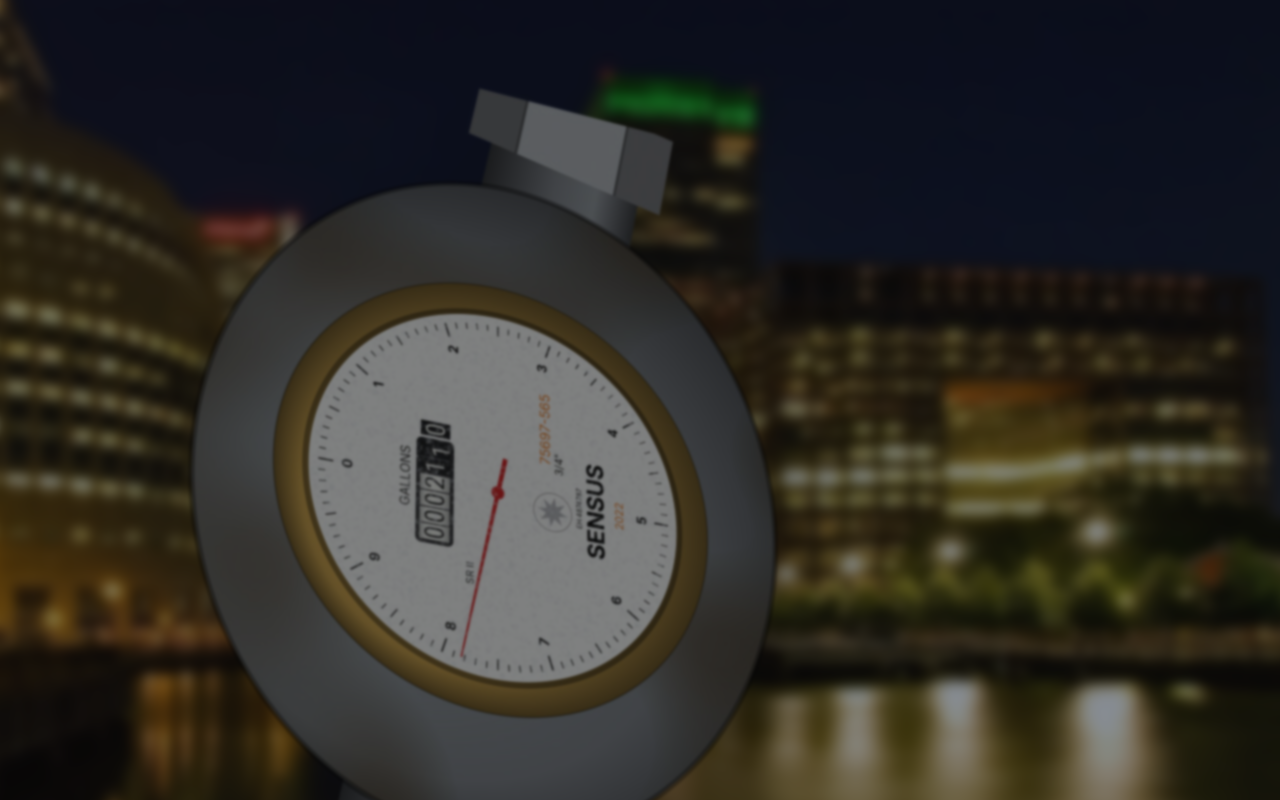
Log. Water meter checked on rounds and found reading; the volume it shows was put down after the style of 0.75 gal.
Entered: 2107.8 gal
